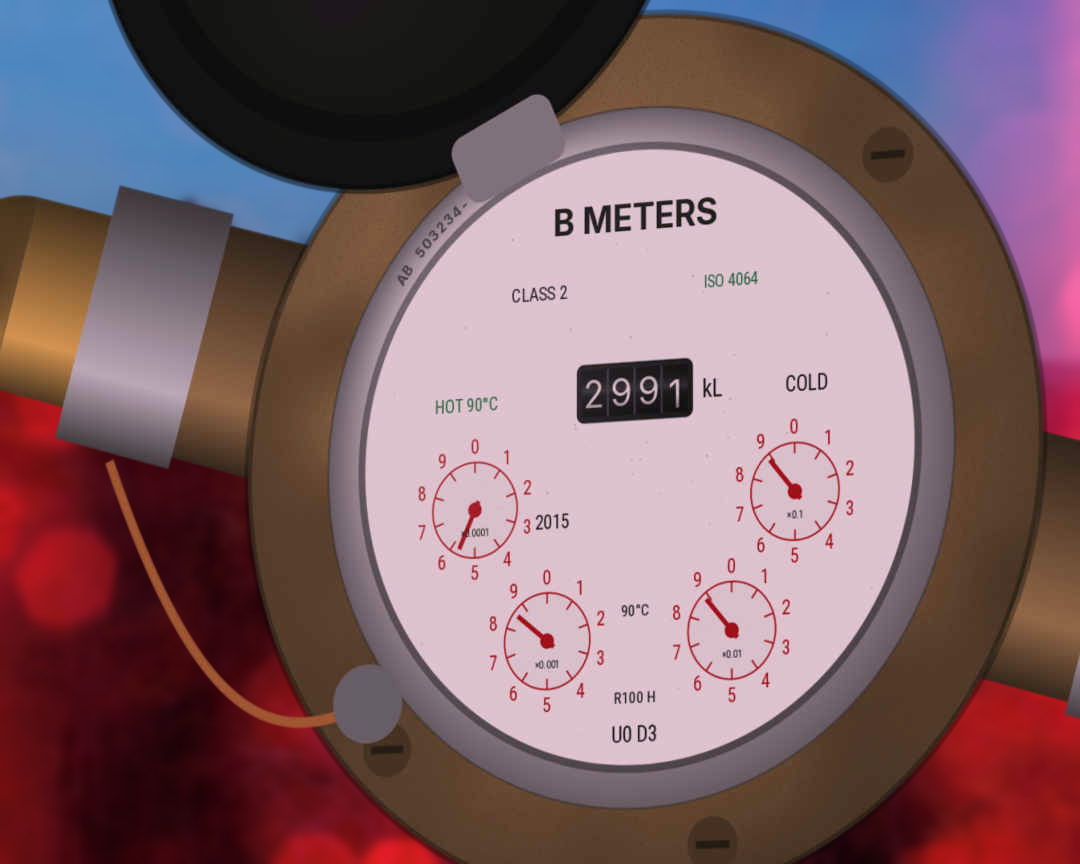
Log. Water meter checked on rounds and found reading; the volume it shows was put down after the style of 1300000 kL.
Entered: 2990.8885 kL
